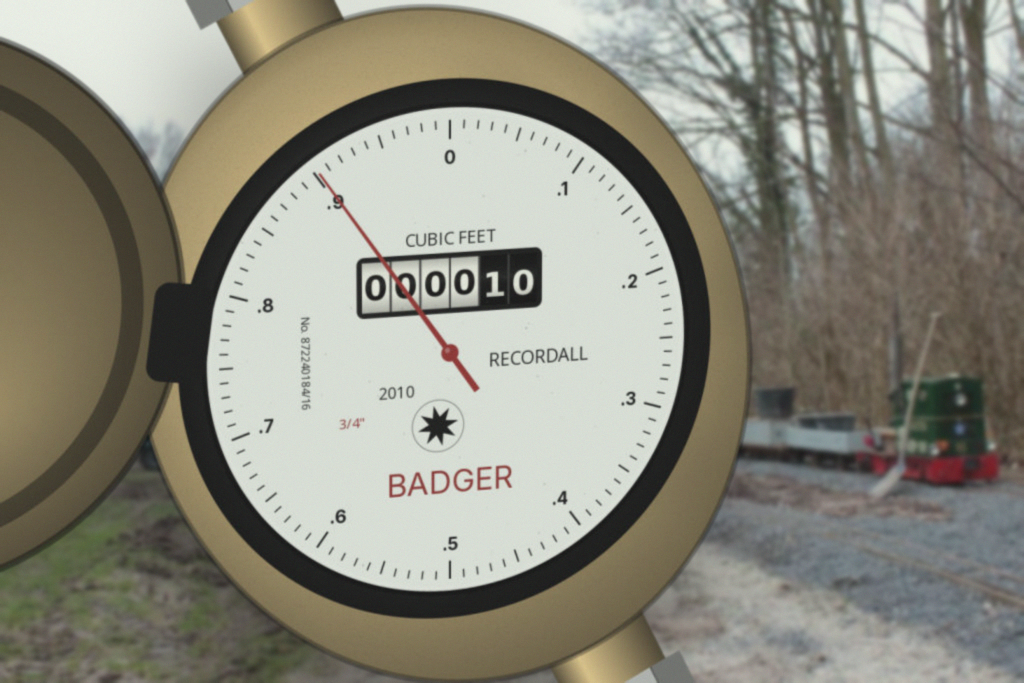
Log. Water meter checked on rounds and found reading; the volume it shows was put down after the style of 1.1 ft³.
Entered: 9.90 ft³
